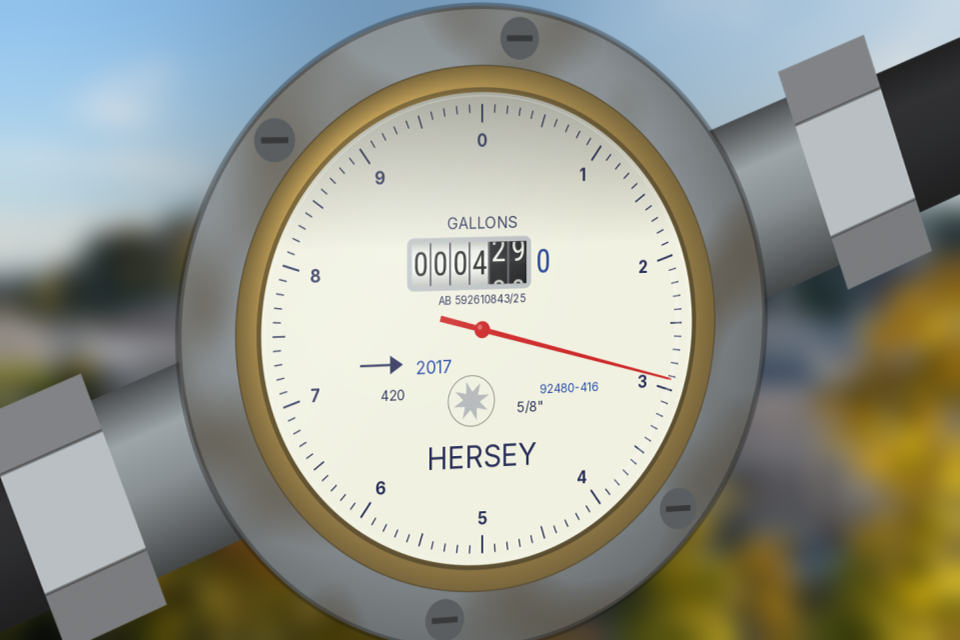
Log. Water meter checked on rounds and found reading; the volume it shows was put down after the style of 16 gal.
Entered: 4292.9 gal
